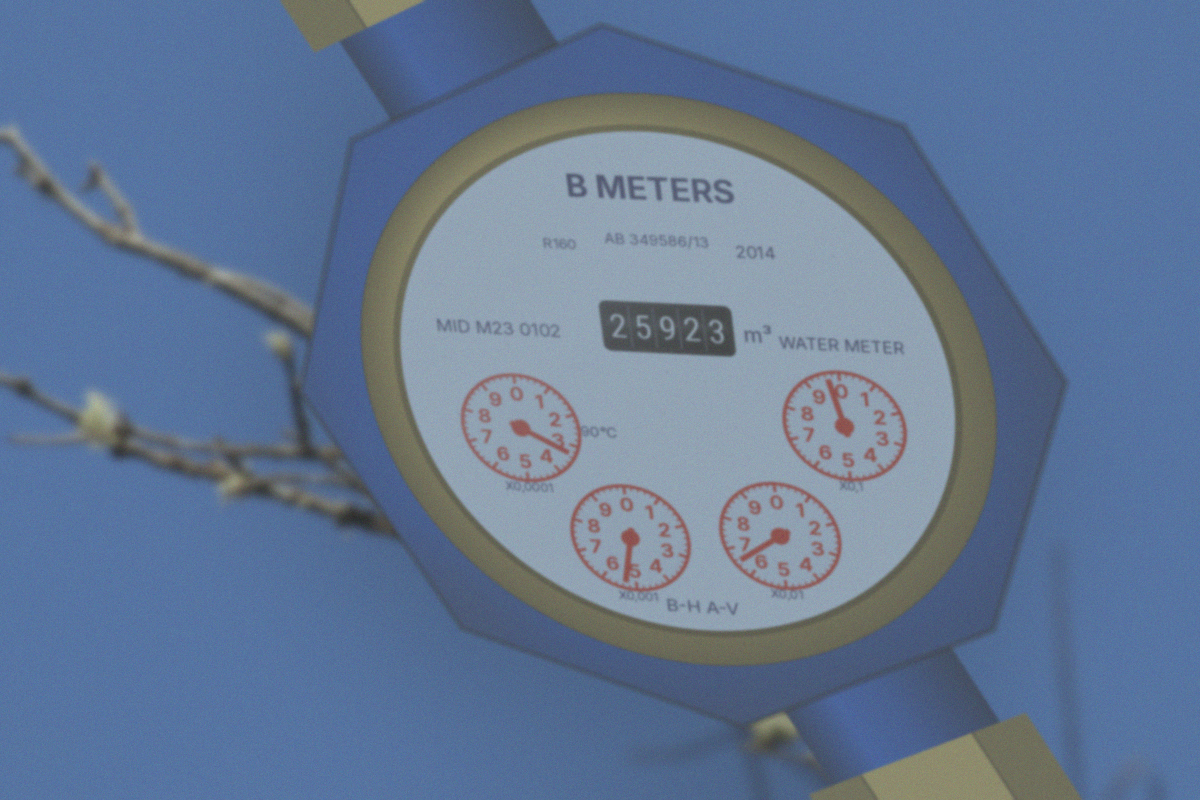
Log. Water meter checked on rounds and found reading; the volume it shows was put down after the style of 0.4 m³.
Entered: 25922.9653 m³
